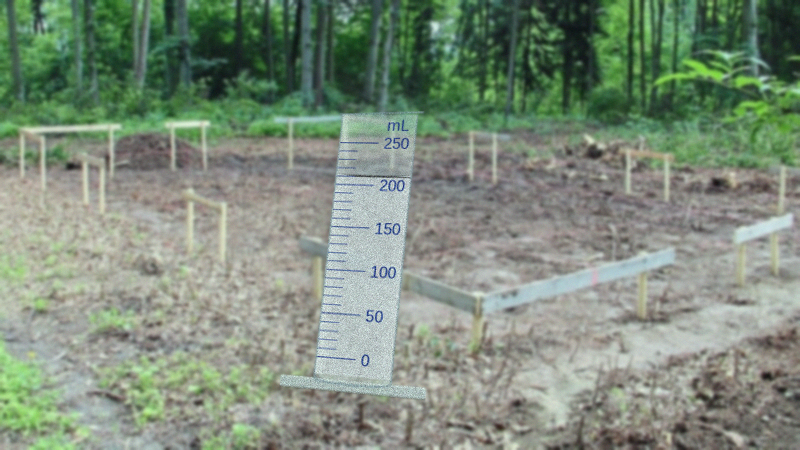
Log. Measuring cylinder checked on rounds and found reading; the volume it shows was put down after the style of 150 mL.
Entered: 210 mL
